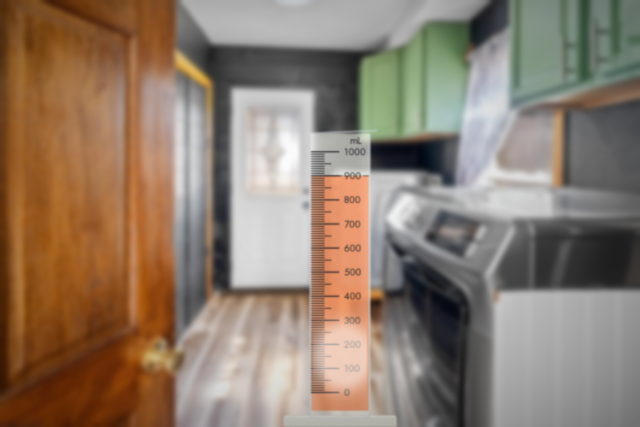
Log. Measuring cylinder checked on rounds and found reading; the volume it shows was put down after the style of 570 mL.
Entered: 900 mL
